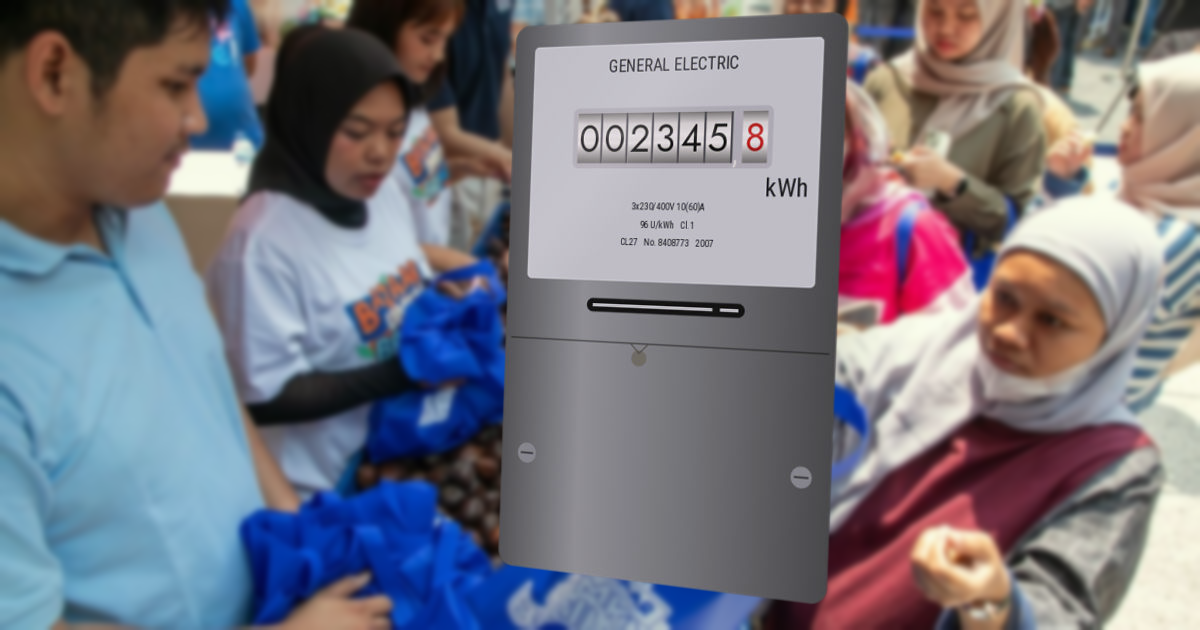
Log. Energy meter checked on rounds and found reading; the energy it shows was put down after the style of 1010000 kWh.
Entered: 2345.8 kWh
